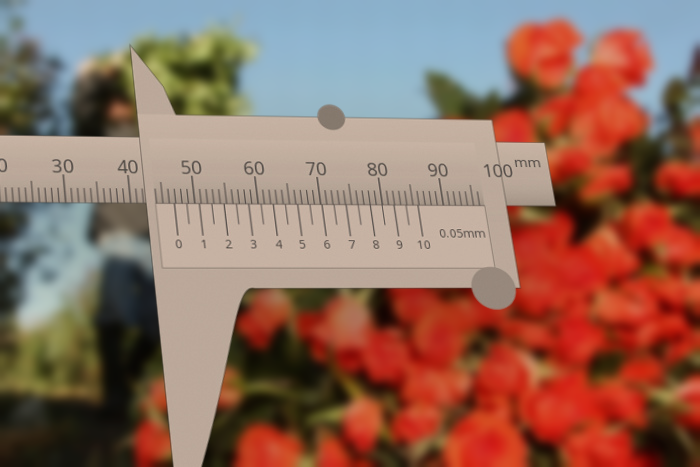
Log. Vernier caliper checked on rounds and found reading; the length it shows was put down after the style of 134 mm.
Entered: 46.8 mm
